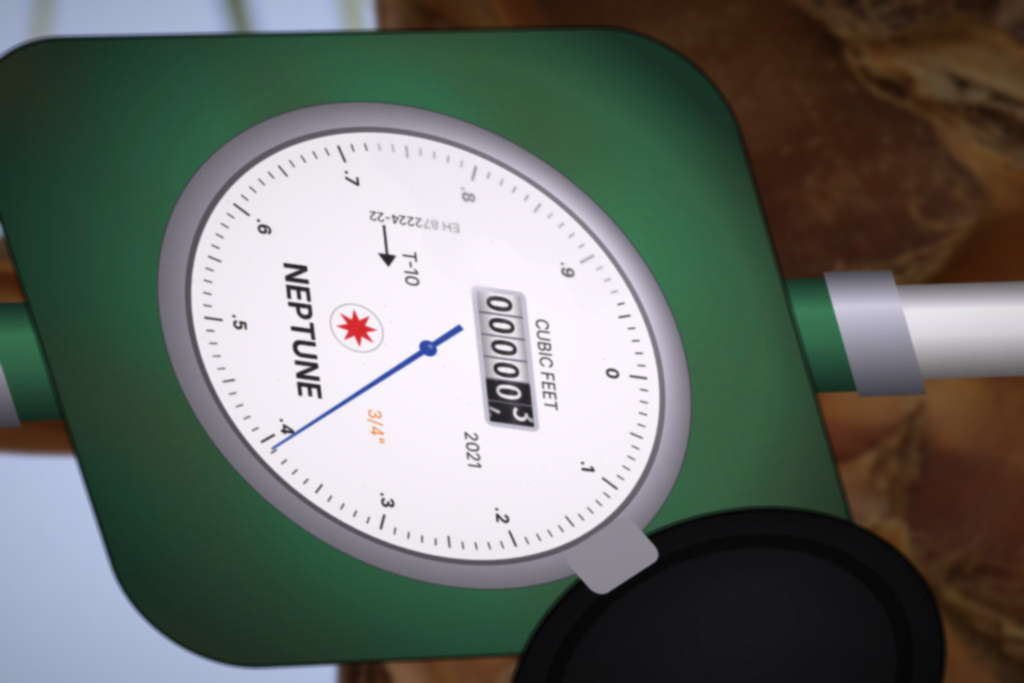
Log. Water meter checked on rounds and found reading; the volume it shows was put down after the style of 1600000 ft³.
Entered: 3.39 ft³
